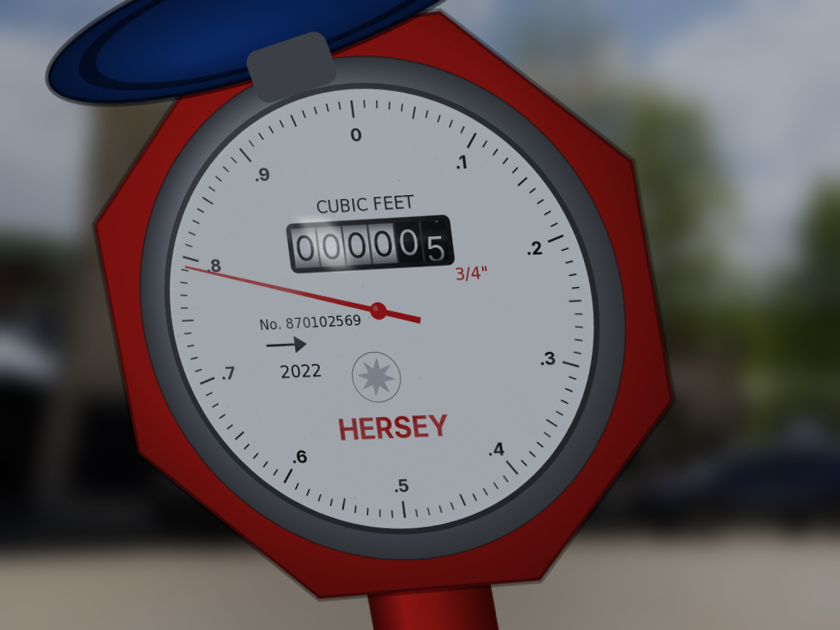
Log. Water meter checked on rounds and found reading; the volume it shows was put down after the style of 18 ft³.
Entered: 4.79 ft³
